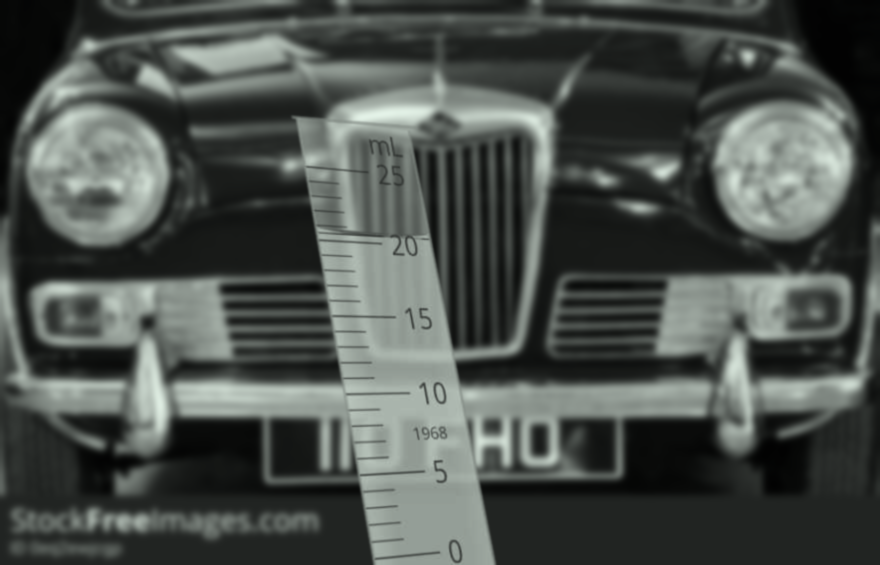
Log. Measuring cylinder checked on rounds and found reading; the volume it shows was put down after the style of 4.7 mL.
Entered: 20.5 mL
